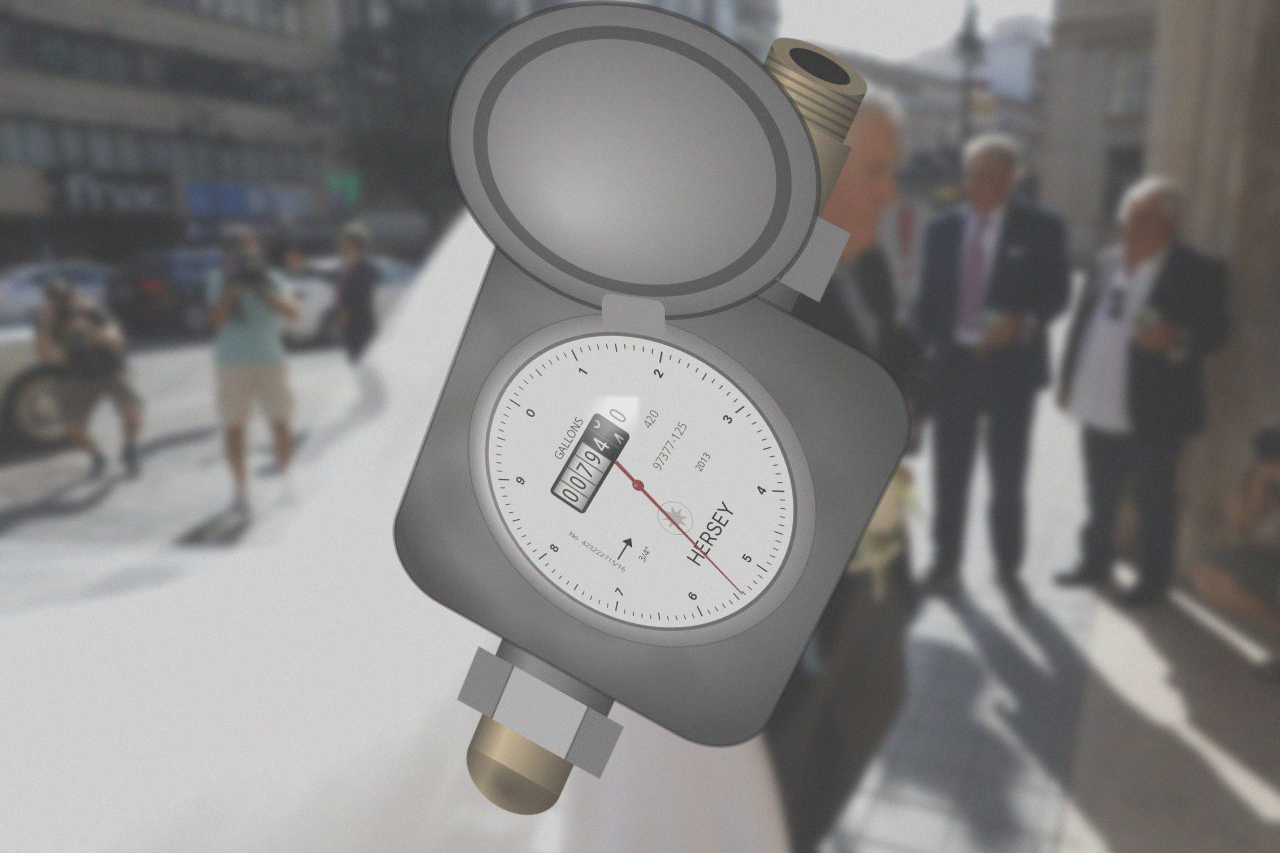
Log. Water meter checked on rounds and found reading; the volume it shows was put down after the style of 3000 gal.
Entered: 79435.4 gal
